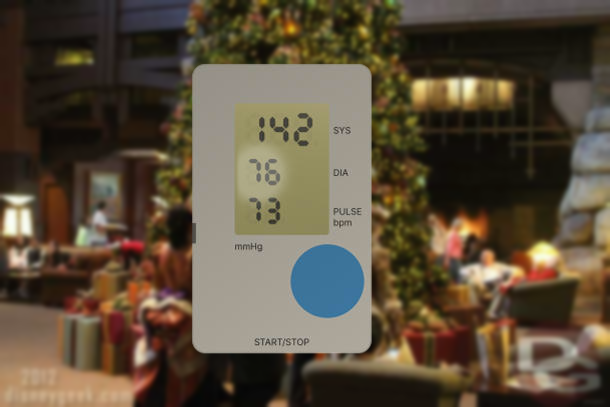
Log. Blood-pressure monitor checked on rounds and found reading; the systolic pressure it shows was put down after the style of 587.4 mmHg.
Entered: 142 mmHg
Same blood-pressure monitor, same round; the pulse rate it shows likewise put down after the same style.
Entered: 73 bpm
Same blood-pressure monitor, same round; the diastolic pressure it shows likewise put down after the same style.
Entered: 76 mmHg
